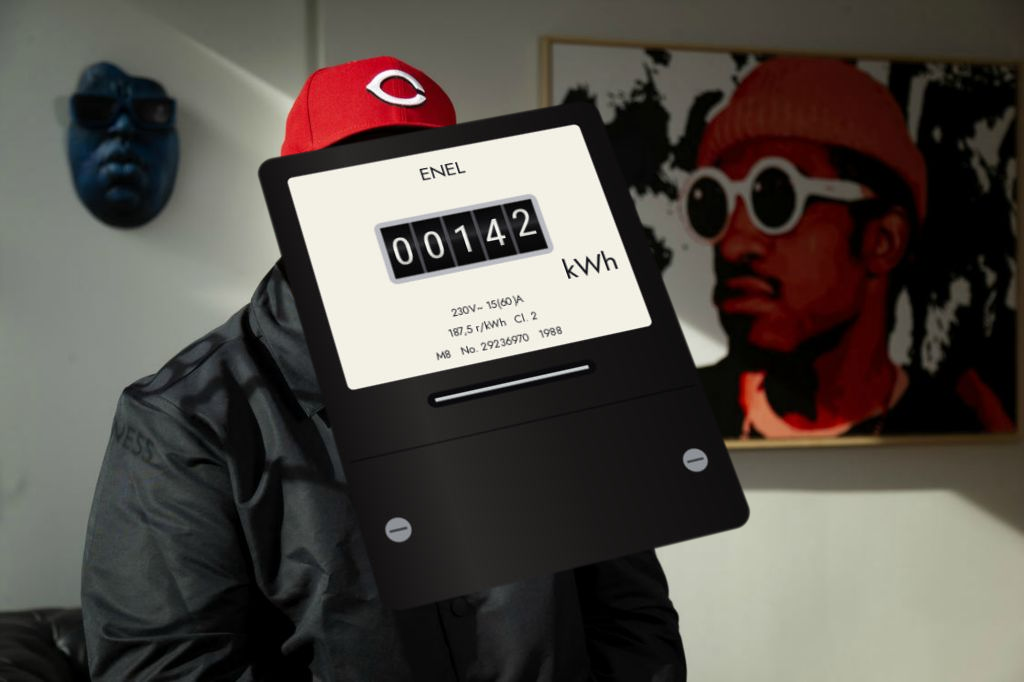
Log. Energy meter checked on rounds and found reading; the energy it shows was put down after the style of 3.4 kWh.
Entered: 142 kWh
